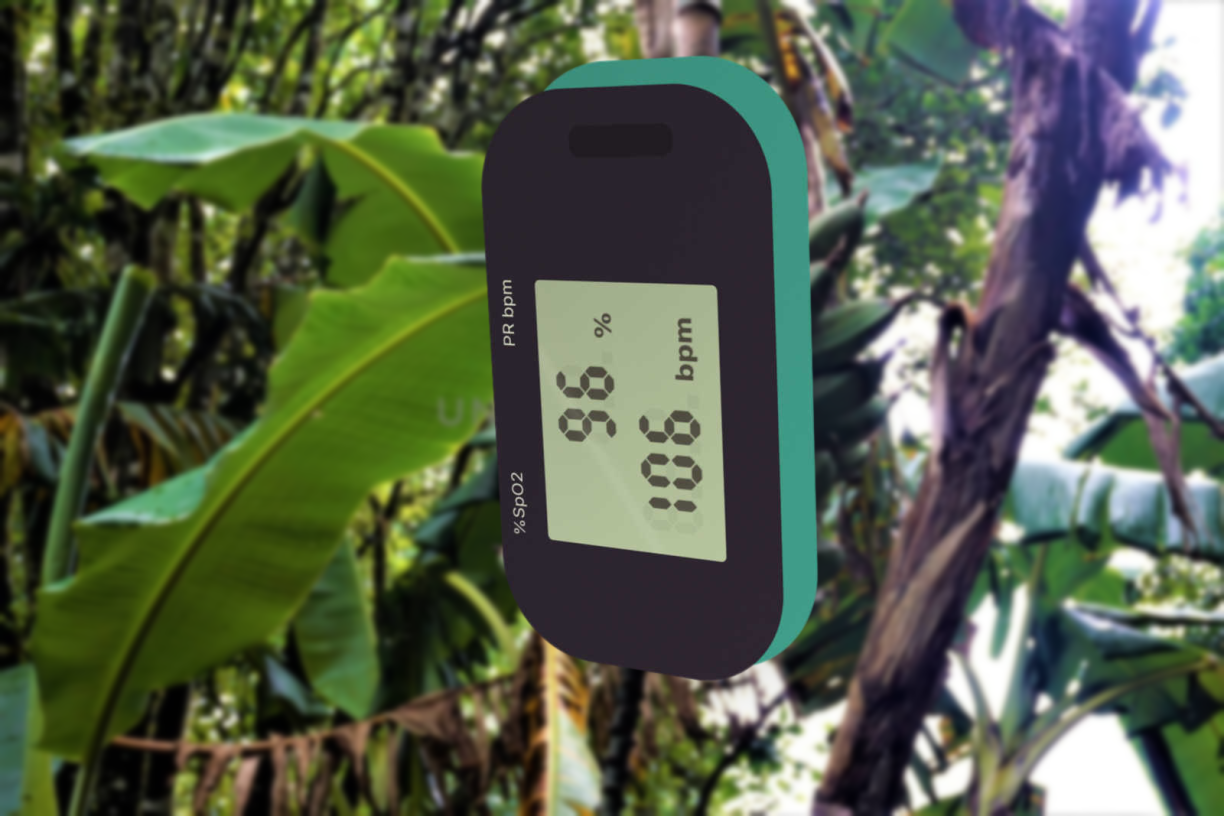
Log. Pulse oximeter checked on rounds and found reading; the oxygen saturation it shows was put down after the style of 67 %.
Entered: 96 %
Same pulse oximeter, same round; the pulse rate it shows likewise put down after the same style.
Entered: 106 bpm
